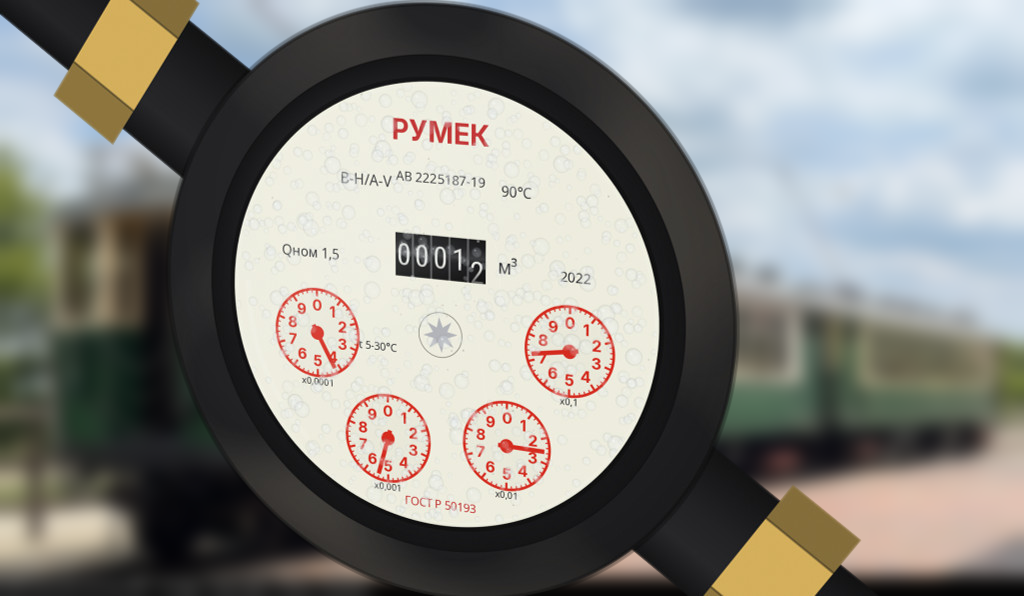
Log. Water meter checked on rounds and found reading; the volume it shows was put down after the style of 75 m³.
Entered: 11.7254 m³
